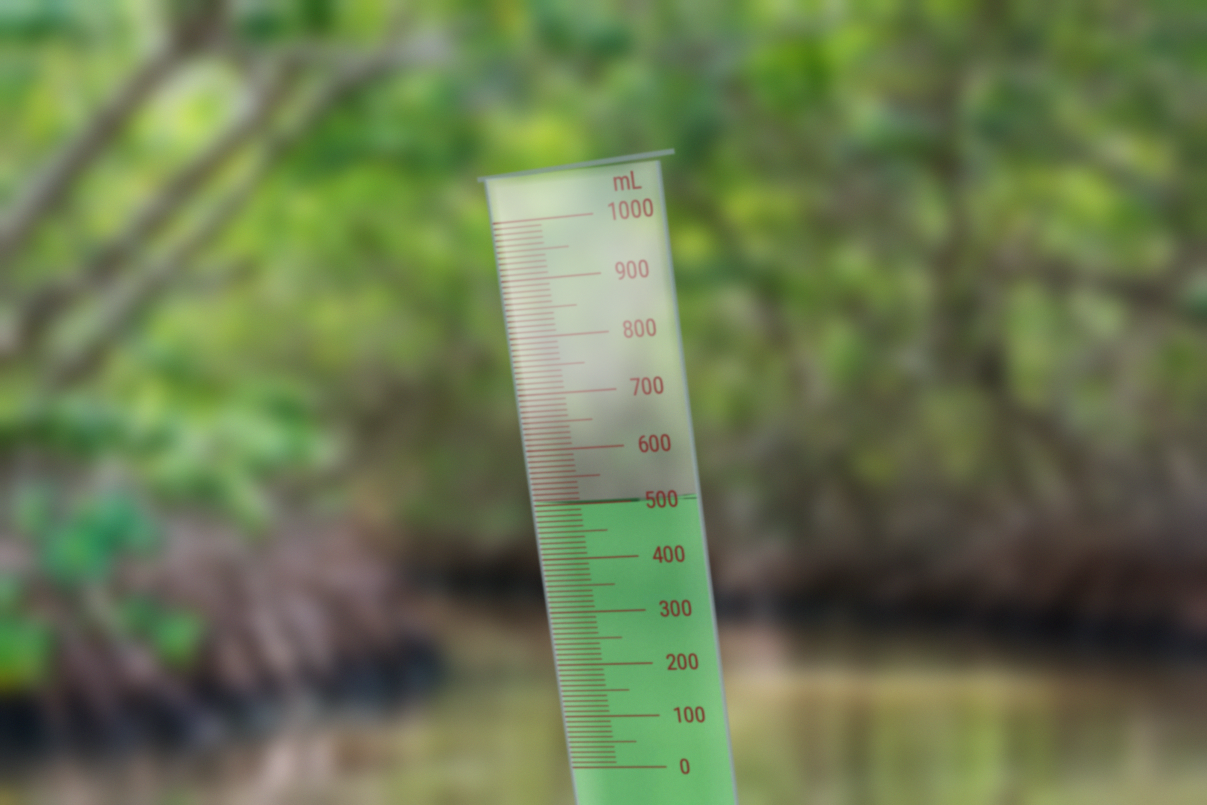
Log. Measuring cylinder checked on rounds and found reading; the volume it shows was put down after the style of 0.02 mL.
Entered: 500 mL
